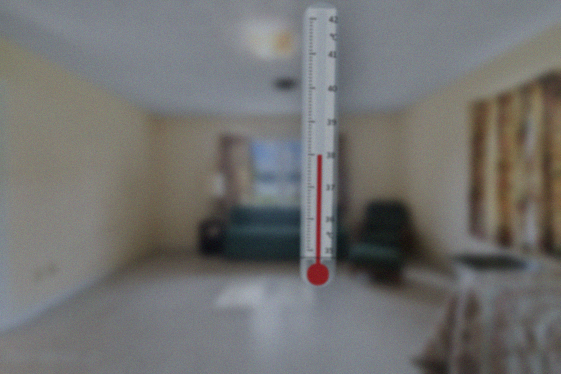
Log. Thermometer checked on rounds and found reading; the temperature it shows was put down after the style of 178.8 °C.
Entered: 38 °C
